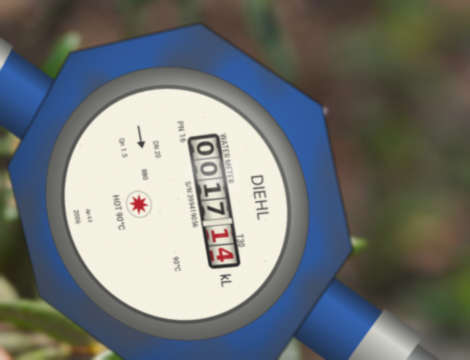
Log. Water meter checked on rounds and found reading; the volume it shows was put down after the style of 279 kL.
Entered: 17.14 kL
